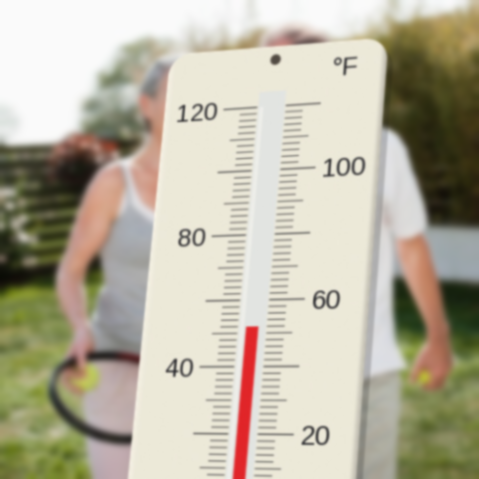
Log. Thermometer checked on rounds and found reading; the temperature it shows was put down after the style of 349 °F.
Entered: 52 °F
